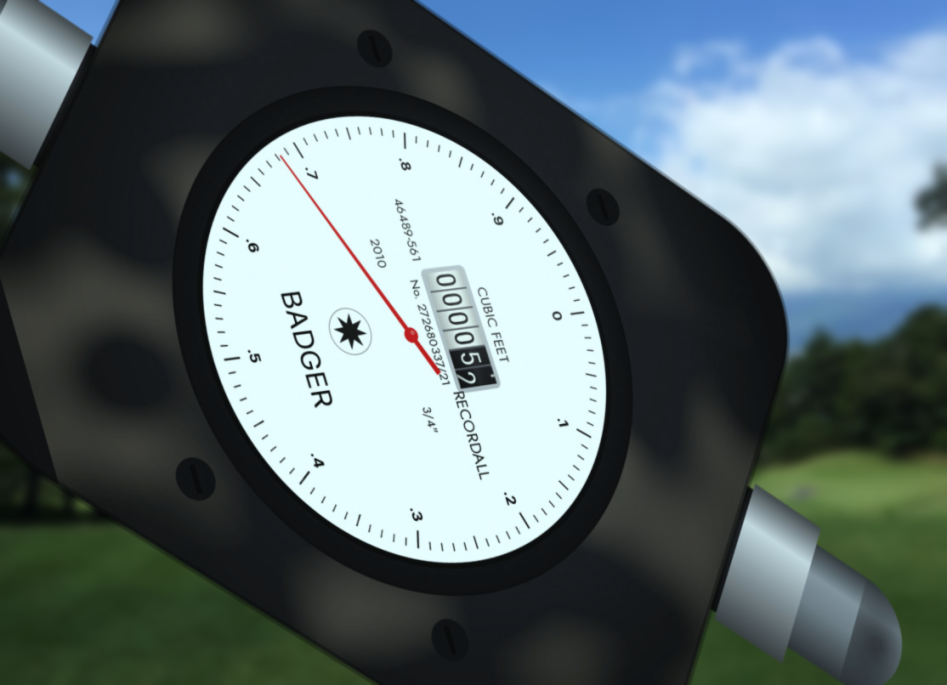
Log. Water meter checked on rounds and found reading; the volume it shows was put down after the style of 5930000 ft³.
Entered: 51.68 ft³
